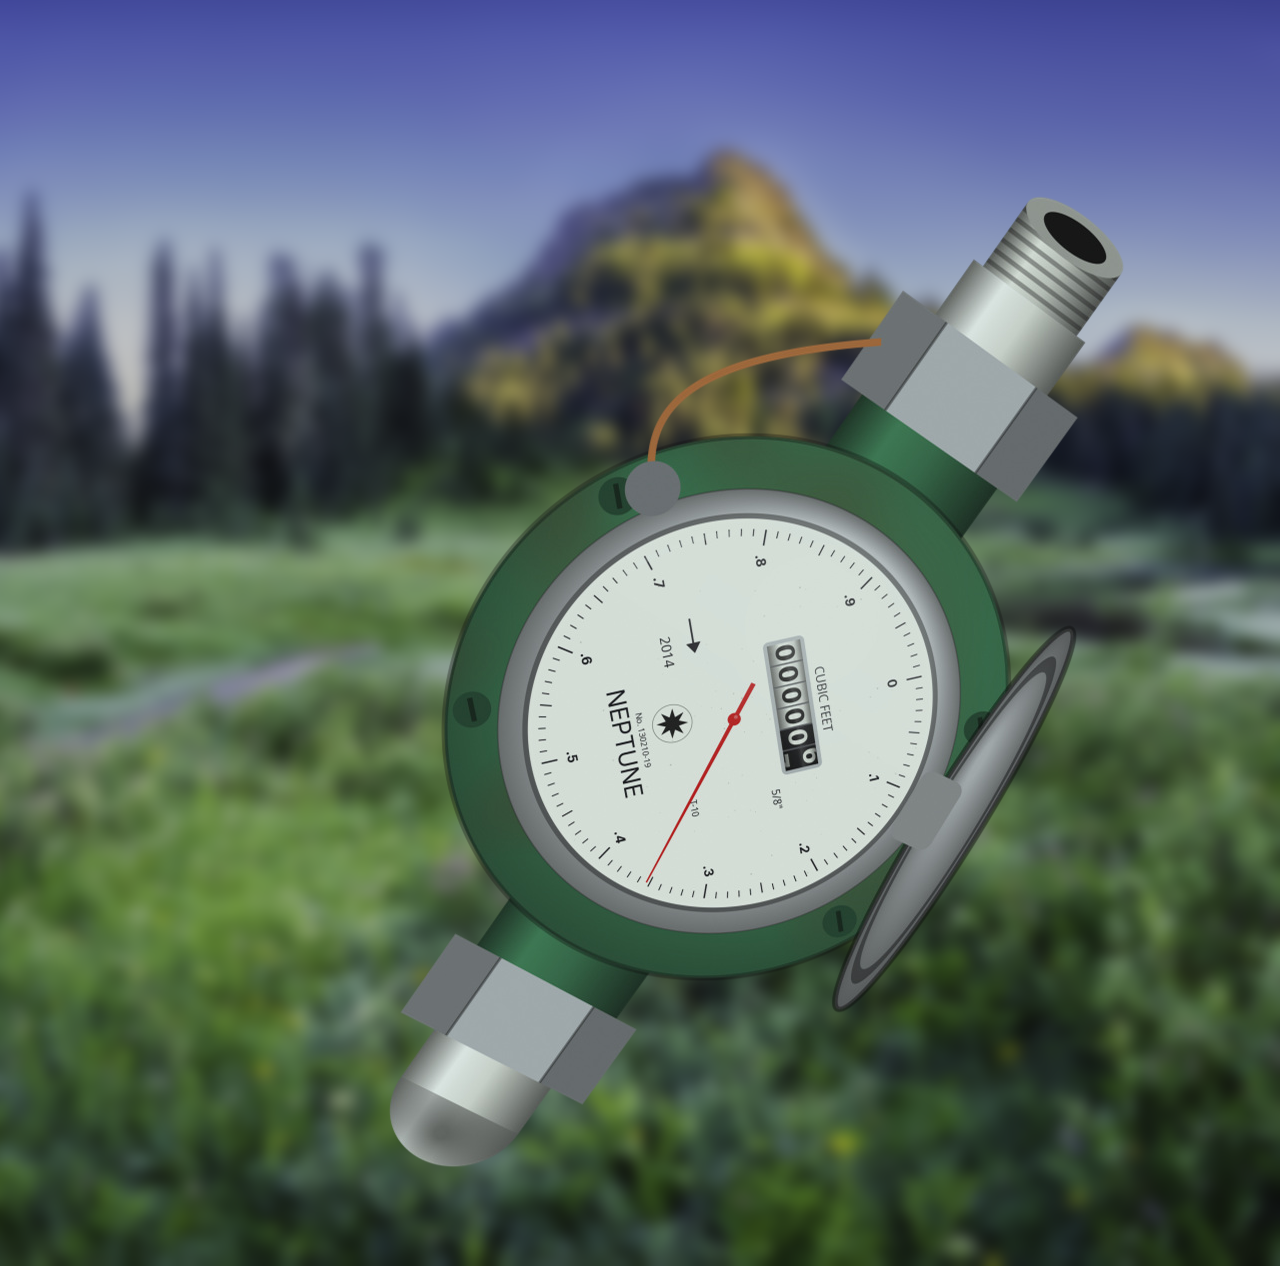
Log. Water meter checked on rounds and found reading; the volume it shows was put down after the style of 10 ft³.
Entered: 6.35 ft³
